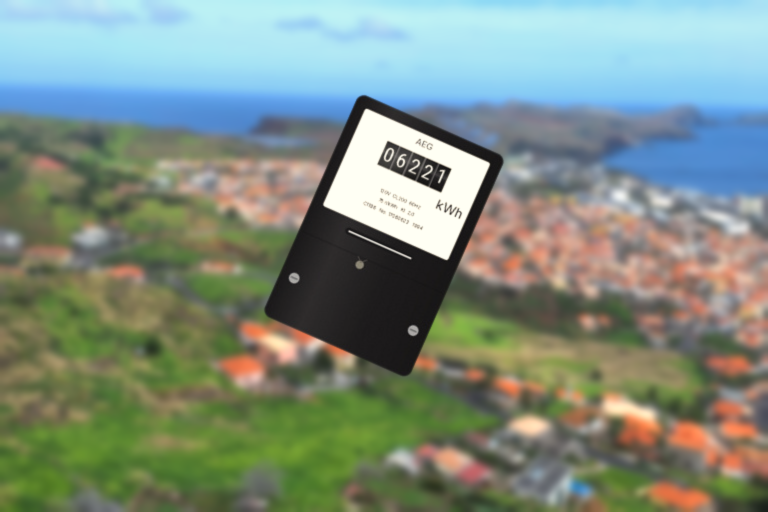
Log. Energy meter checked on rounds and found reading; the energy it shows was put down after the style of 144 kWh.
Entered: 6221 kWh
